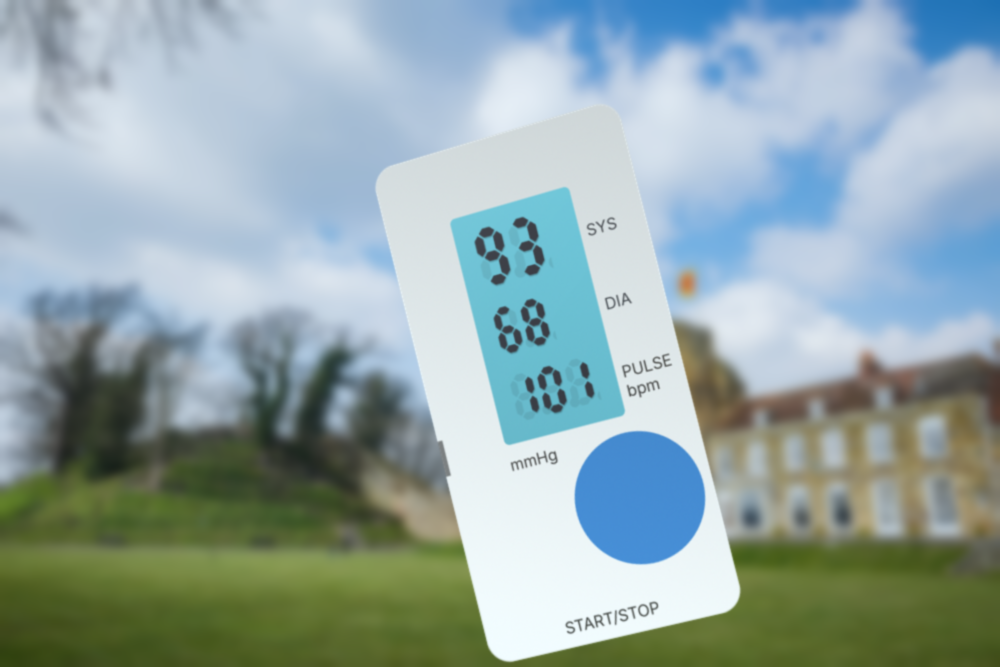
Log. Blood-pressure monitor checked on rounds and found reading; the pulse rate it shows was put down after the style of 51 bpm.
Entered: 101 bpm
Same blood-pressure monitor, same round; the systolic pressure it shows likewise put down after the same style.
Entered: 93 mmHg
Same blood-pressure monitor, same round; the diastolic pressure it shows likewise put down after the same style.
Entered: 68 mmHg
